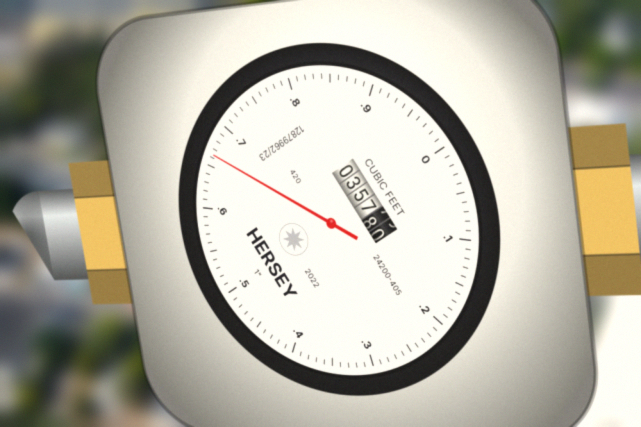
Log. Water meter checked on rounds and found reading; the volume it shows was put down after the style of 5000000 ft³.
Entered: 35779.66 ft³
